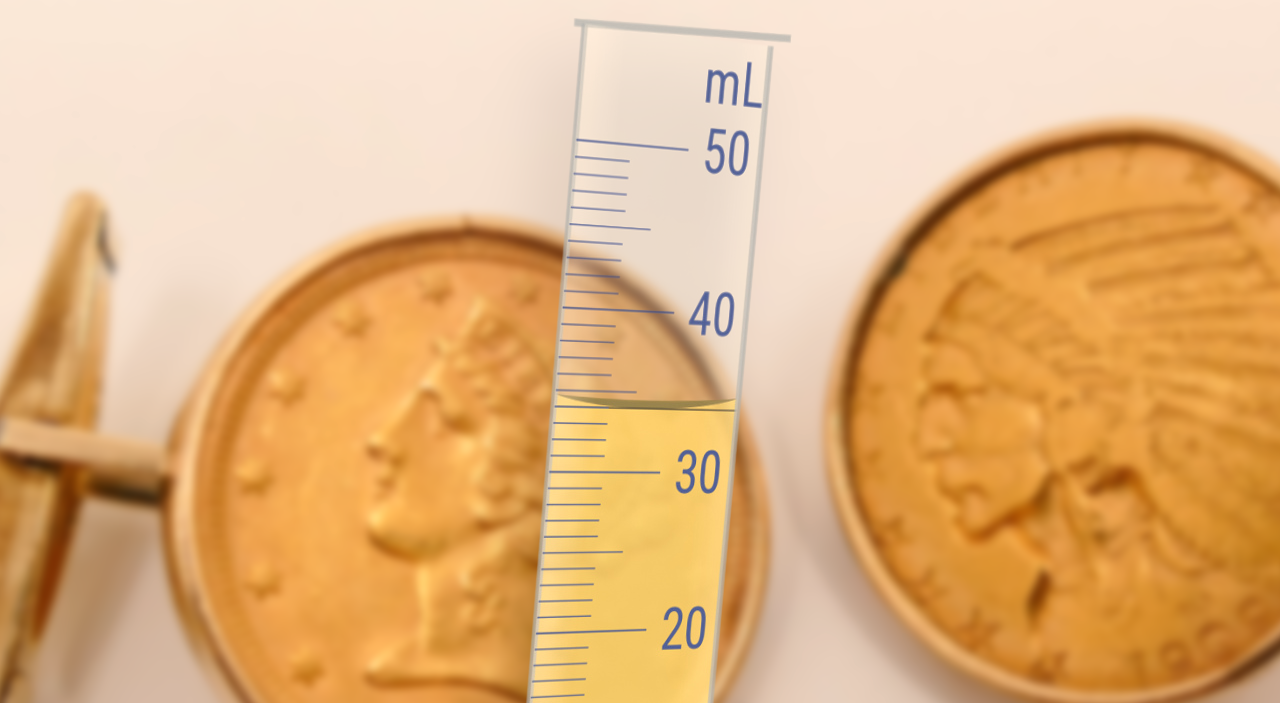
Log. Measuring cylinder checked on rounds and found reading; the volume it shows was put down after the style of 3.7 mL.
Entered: 34 mL
